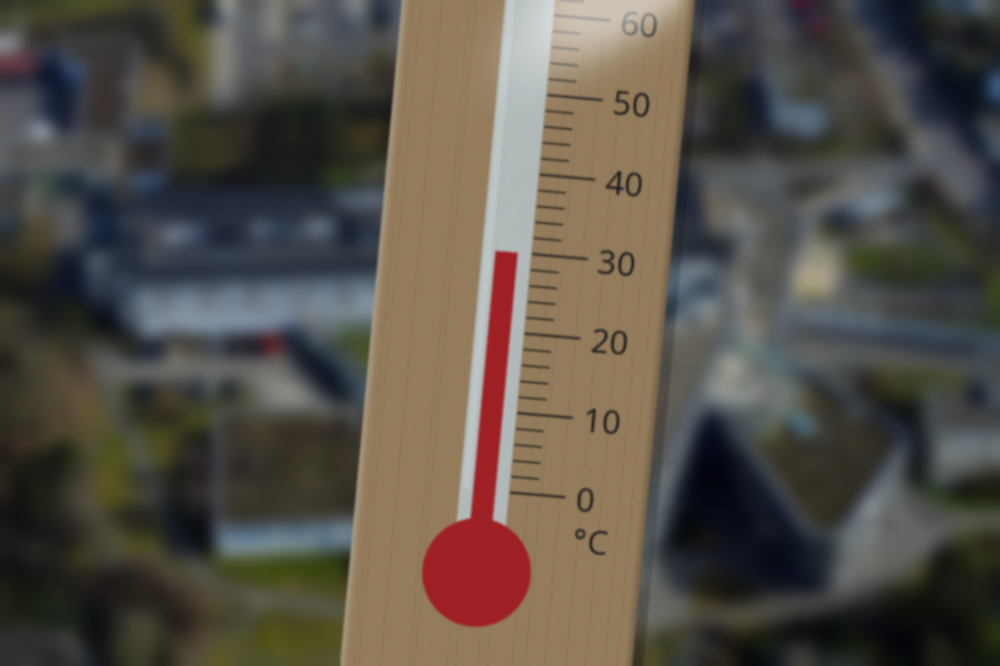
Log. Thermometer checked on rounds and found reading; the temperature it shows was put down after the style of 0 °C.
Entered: 30 °C
